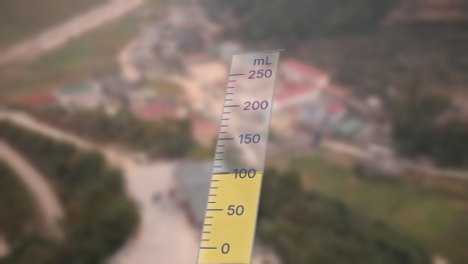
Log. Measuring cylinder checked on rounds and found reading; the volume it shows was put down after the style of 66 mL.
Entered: 100 mL
